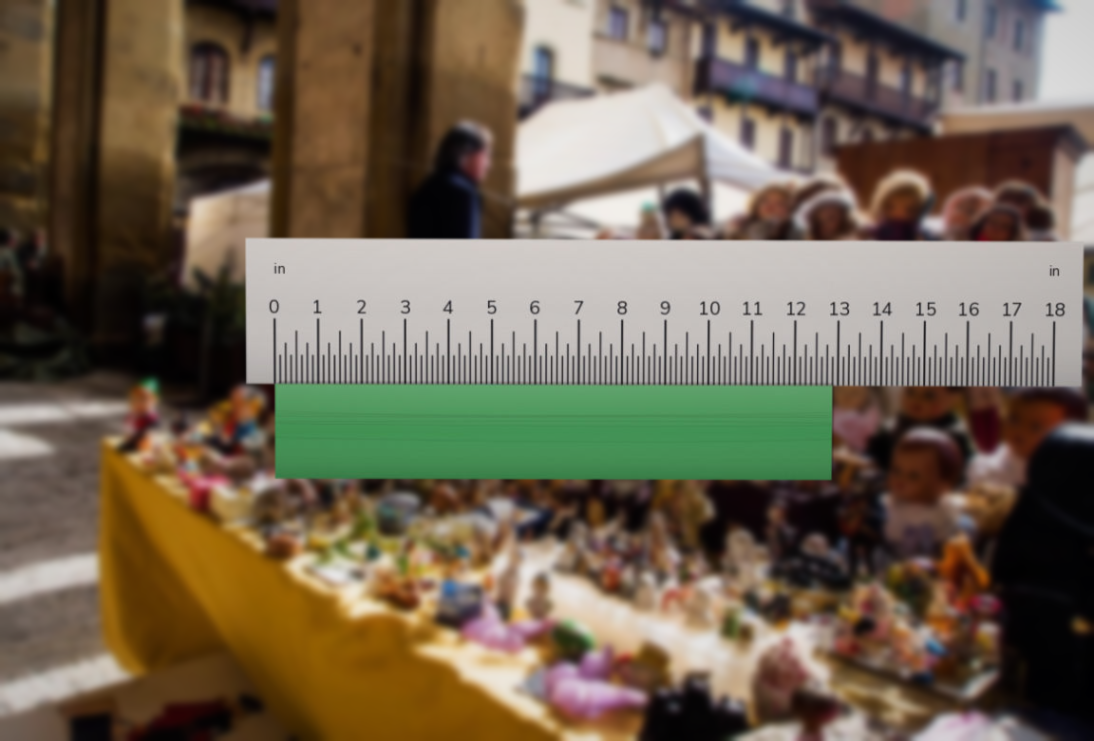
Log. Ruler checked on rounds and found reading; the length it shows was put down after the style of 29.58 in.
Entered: 12.875 in
